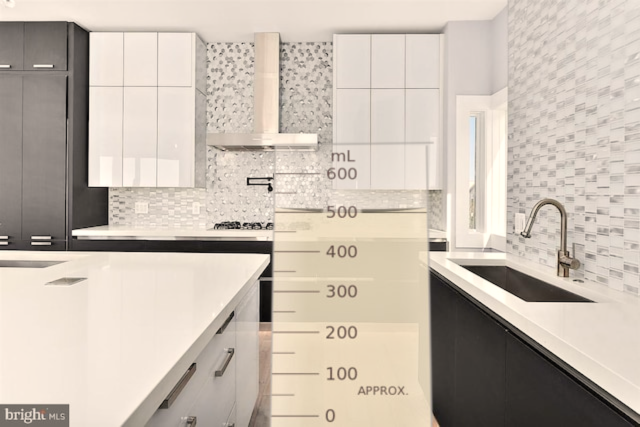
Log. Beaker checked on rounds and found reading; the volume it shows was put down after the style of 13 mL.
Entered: 500 mL
